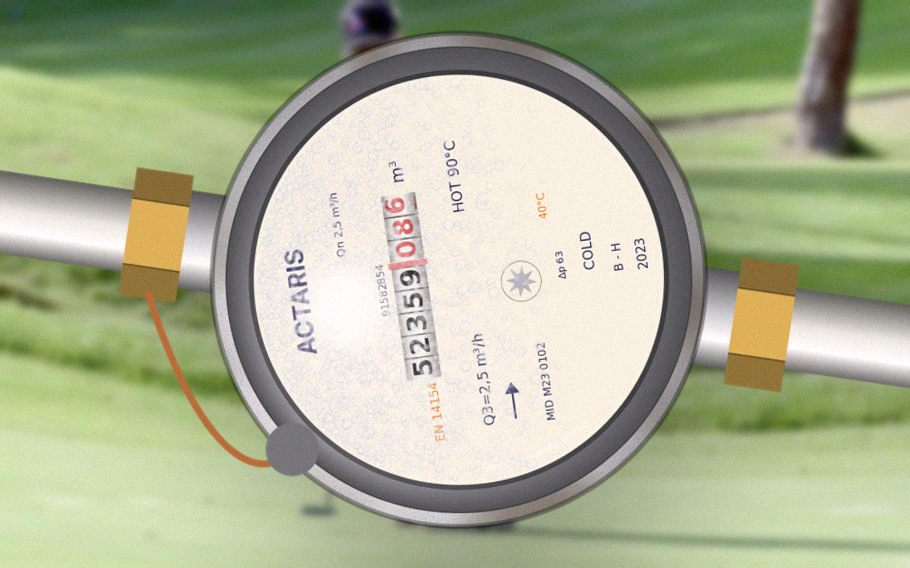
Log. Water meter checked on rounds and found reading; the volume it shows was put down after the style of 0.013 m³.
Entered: 52359.086 m³
